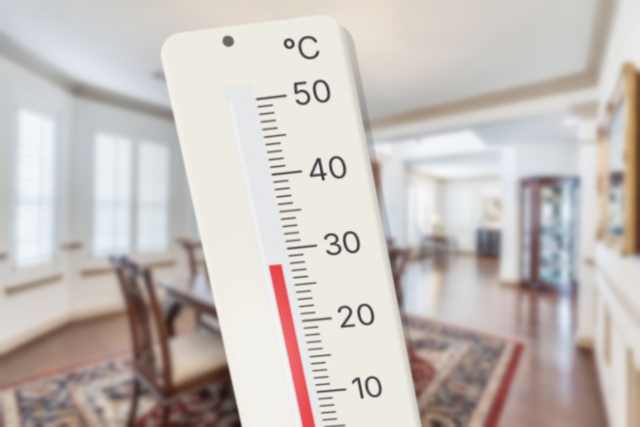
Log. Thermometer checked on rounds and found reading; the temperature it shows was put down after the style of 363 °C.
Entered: 28 °C
